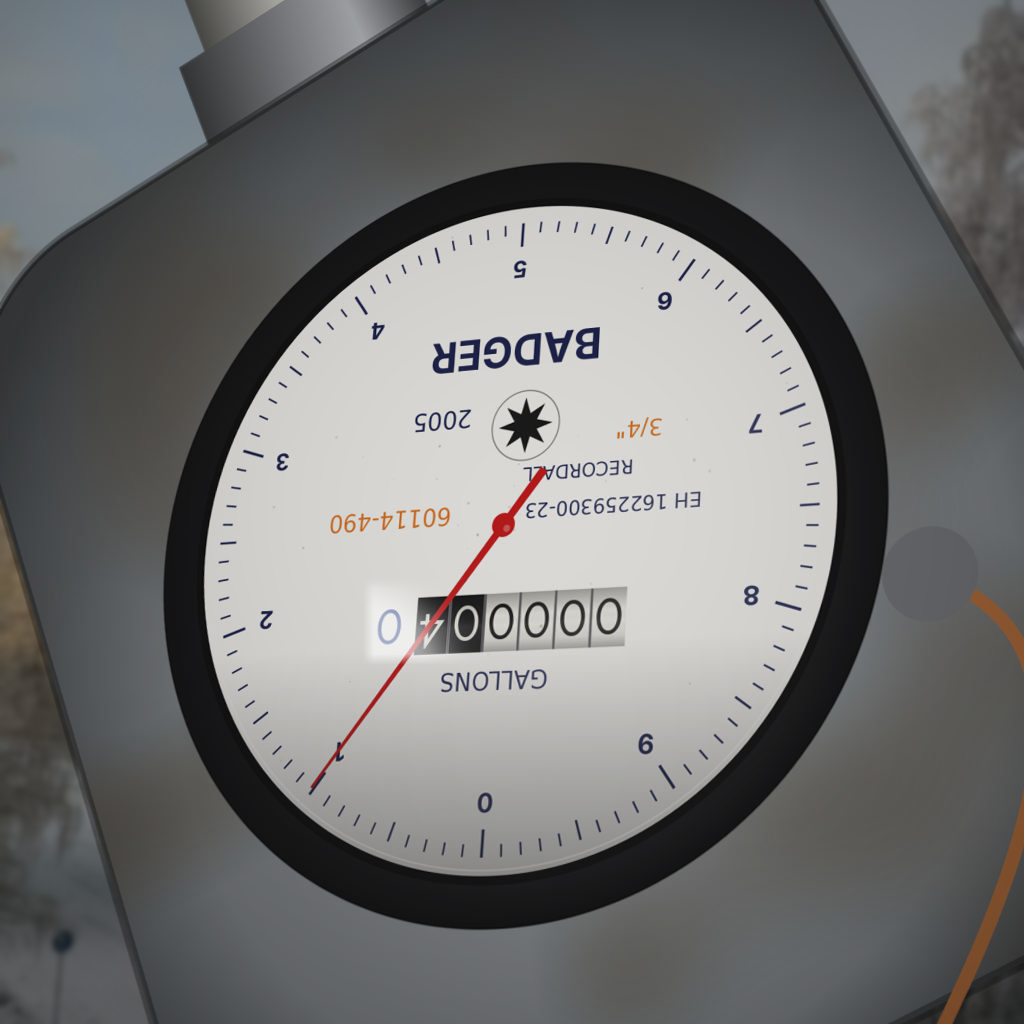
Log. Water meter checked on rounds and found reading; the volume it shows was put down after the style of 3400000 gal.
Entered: 41.0 gal
